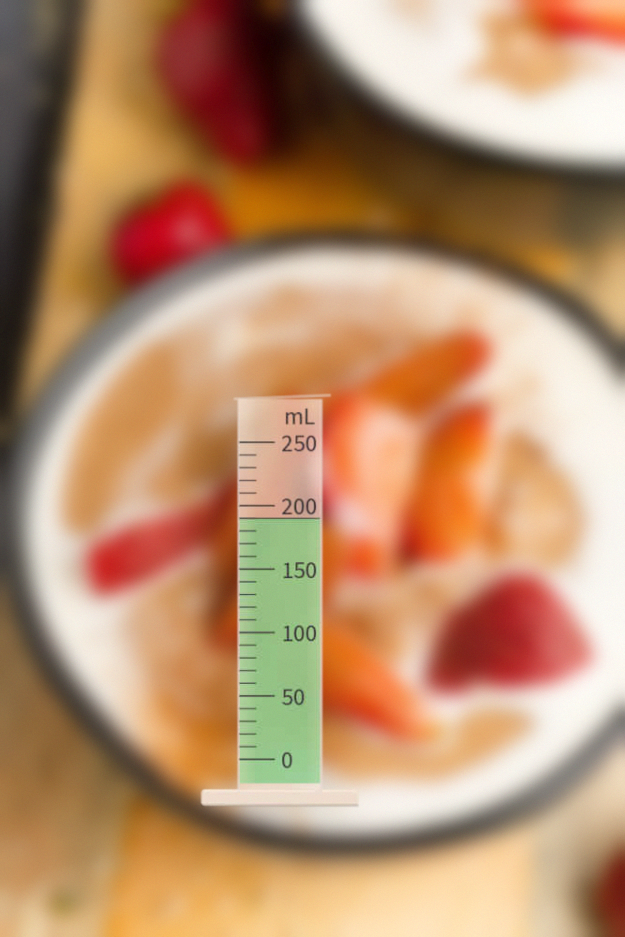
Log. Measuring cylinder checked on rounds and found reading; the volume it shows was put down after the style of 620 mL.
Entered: 190 mL
